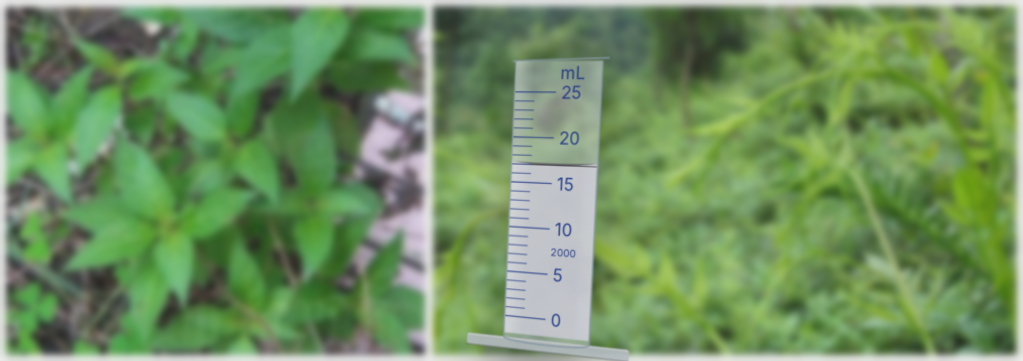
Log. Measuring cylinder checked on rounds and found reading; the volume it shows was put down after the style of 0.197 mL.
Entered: 17 mL
